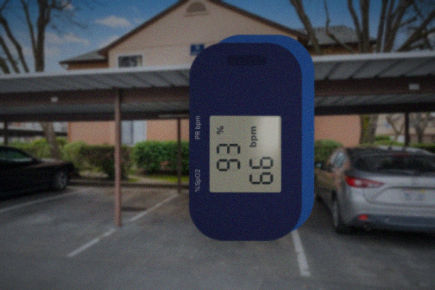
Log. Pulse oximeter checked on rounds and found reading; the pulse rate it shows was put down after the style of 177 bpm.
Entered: 66 bpm
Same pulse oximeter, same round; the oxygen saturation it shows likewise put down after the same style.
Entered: 93 %
